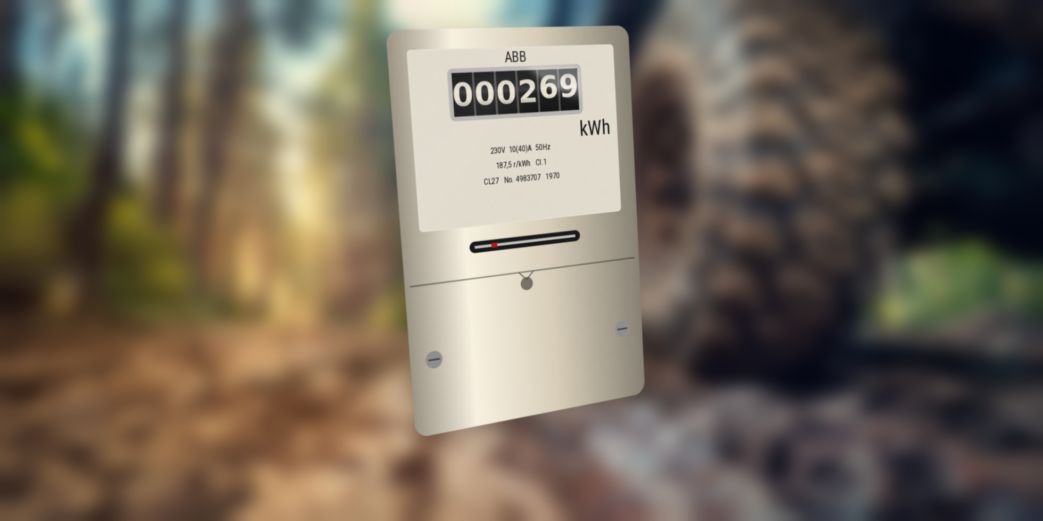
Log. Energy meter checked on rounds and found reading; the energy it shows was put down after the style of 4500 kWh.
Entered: 269 kWh
